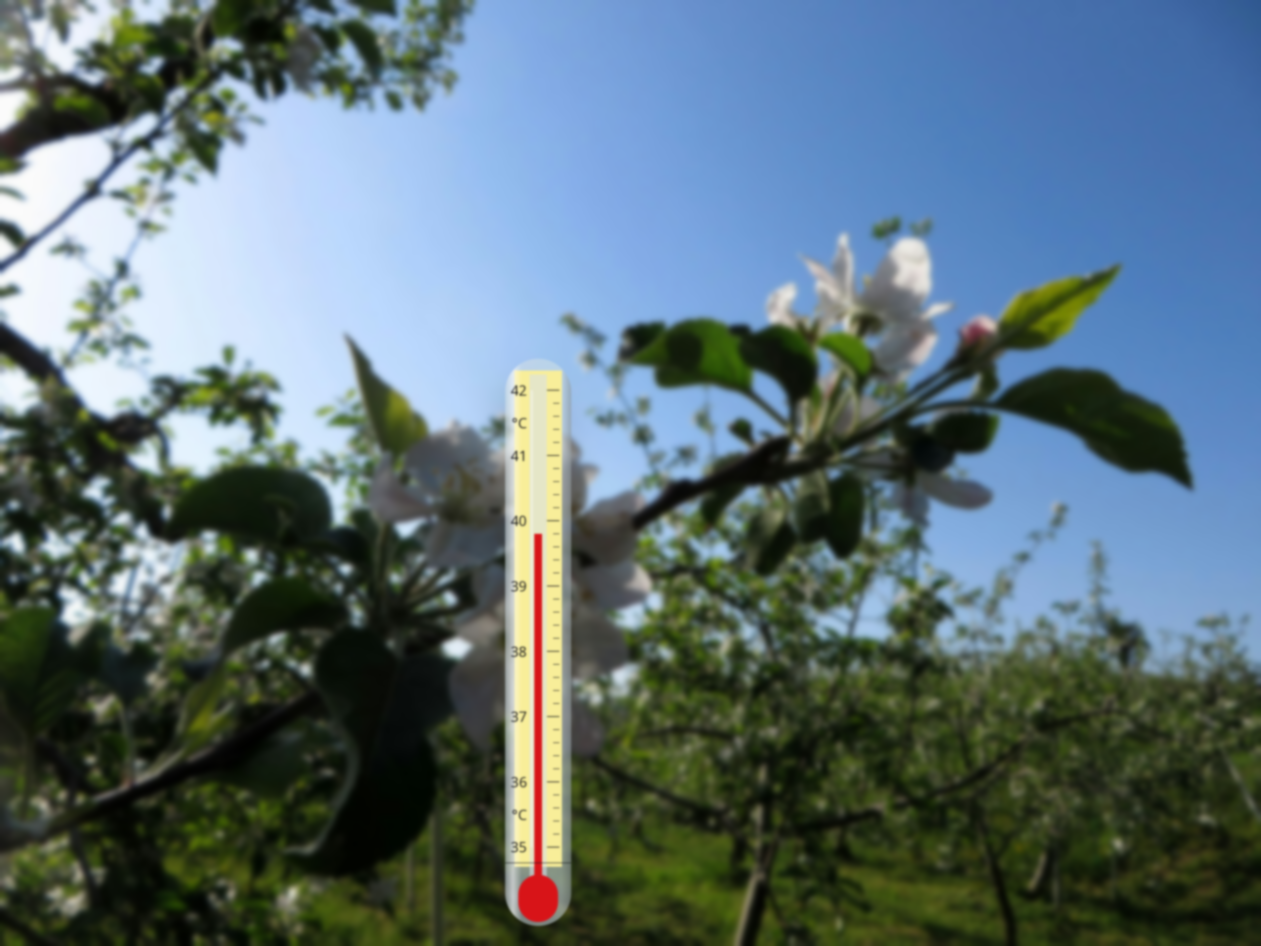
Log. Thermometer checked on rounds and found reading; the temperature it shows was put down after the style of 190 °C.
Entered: 39.8 °C
